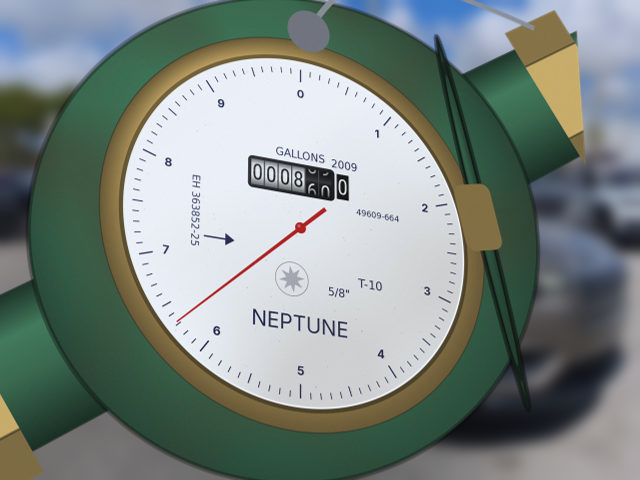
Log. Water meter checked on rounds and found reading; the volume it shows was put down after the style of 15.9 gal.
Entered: 8596.3 gal
